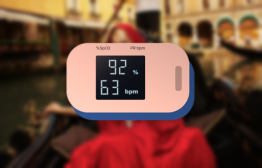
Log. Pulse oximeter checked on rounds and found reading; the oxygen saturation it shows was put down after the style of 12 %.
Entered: 92 %
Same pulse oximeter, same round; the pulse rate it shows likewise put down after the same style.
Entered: 63 bpm
